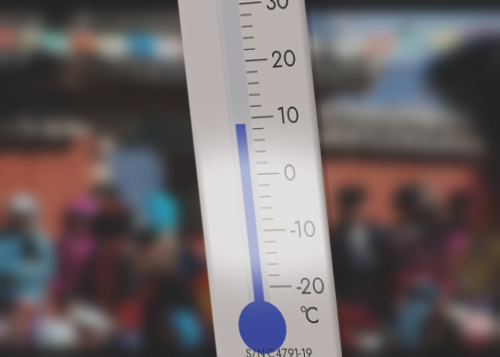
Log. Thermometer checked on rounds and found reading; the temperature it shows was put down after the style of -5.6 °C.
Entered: 9 °C
